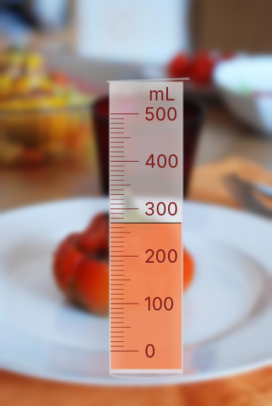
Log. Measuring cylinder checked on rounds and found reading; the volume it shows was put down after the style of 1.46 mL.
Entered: 270 mL
